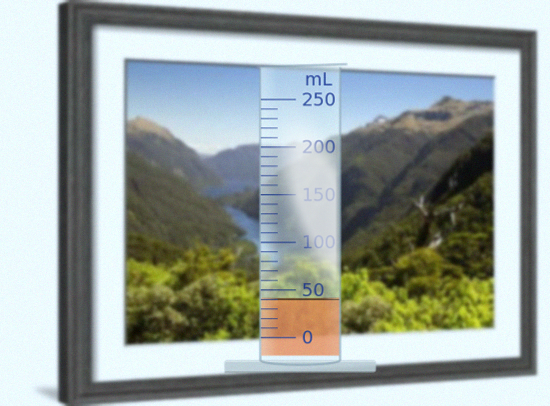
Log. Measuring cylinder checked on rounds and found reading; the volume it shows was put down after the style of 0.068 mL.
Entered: 40 mL
